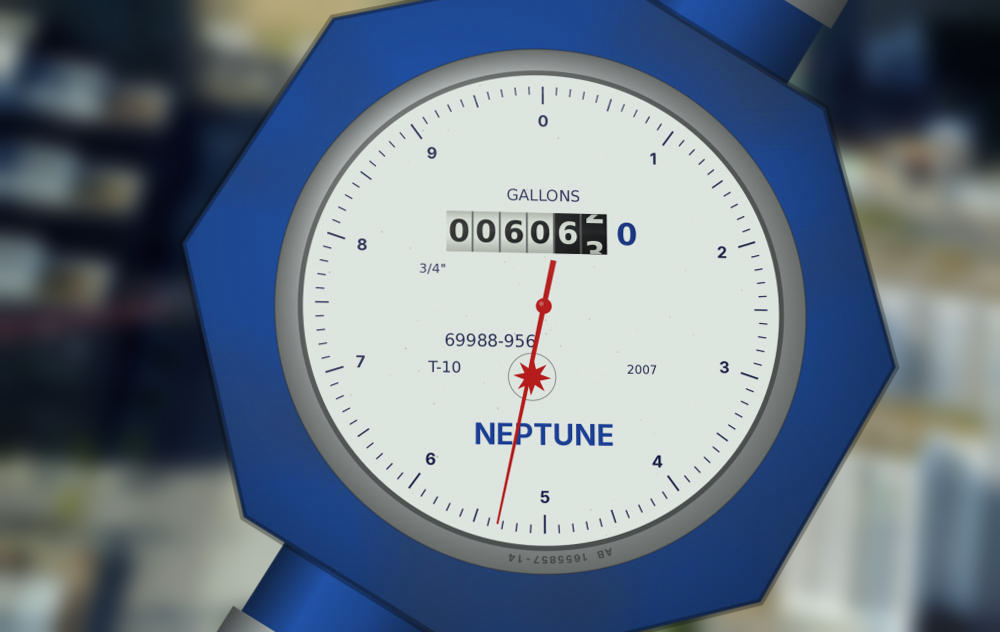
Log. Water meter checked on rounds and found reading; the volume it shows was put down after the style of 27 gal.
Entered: 60625.3 gal
